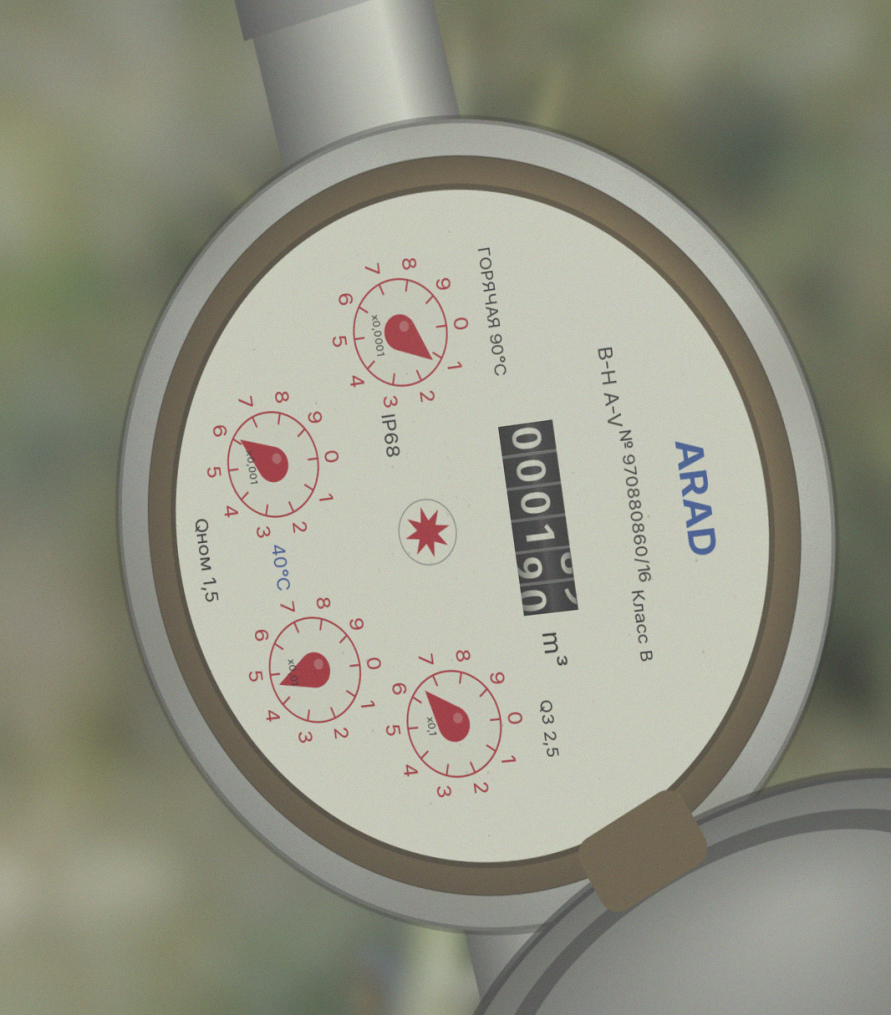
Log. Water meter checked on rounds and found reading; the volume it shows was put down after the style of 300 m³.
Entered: 189.6461 m³
